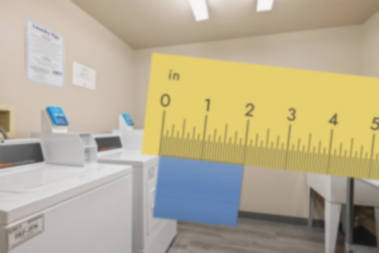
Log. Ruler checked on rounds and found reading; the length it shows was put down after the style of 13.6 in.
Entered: 2 in
